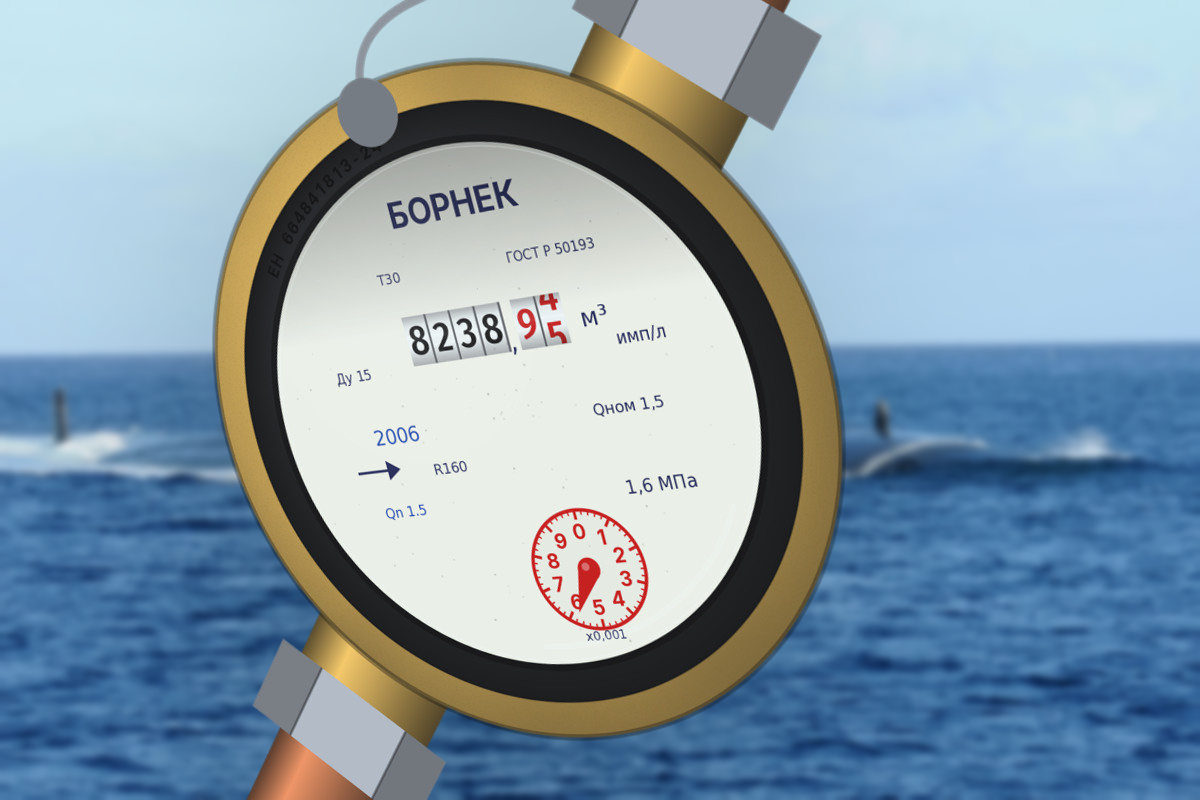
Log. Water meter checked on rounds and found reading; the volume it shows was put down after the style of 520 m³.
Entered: 8238.945 m³
